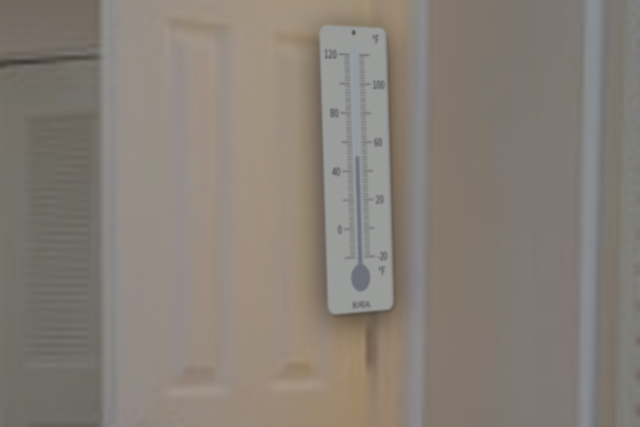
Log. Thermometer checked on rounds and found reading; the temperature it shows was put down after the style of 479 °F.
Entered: 50 °F
